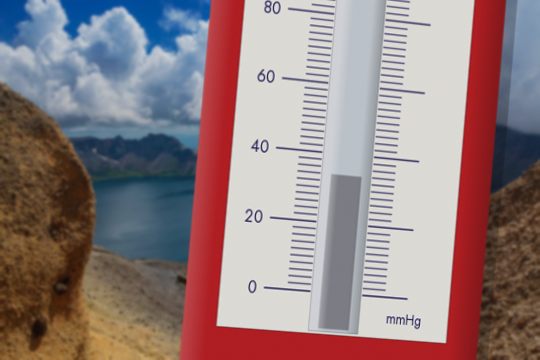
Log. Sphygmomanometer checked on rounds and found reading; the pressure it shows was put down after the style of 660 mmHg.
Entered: 34 mmHg
